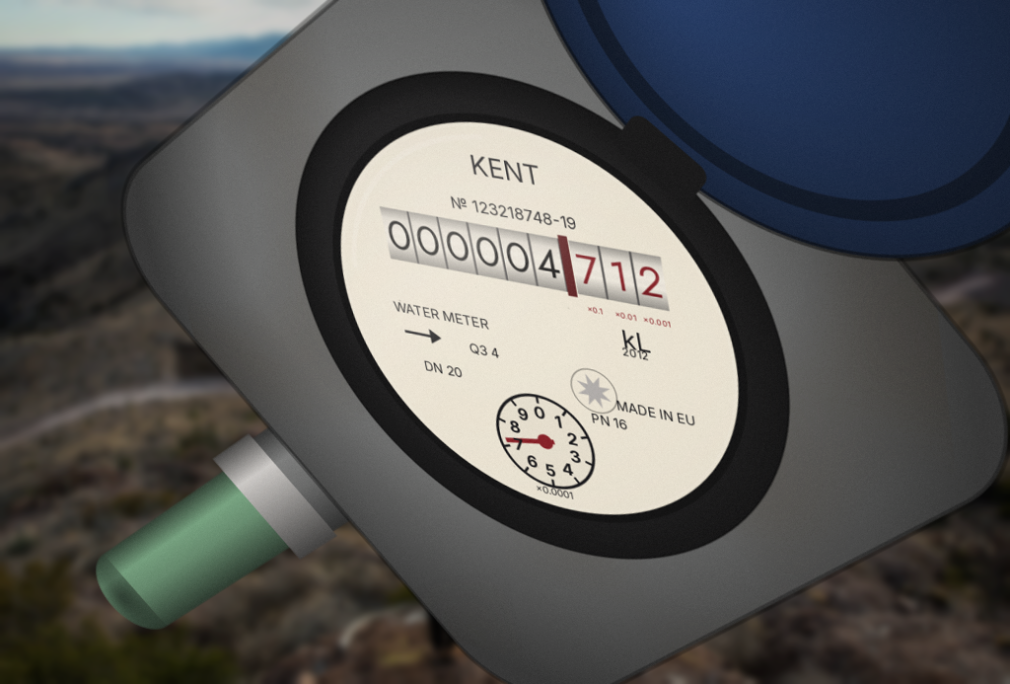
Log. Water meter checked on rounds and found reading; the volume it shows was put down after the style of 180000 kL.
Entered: 4.7127 kL
